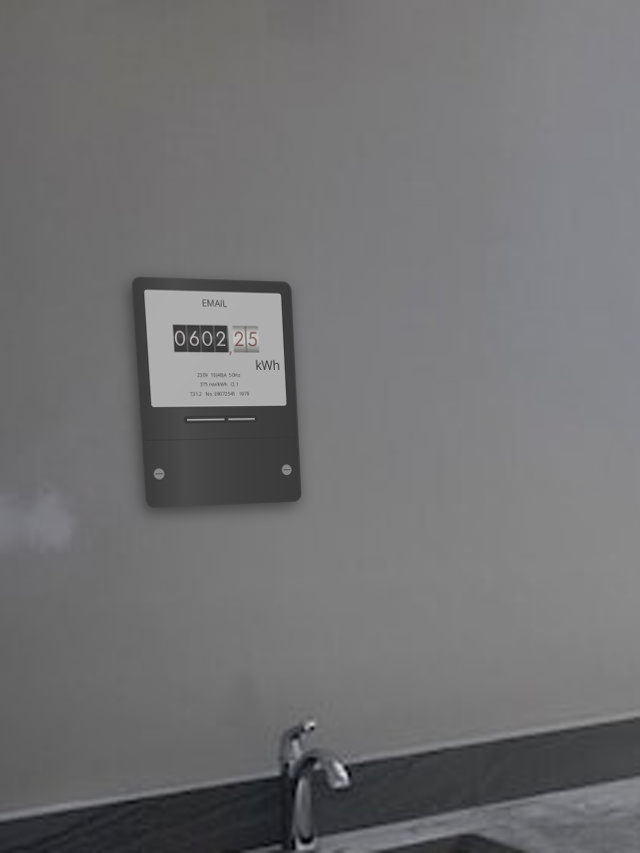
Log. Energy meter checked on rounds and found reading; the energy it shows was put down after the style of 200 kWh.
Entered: 602.25 kWh
